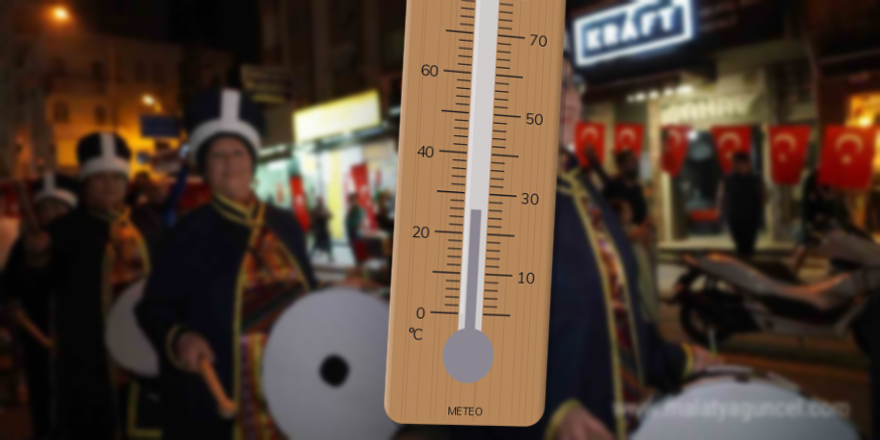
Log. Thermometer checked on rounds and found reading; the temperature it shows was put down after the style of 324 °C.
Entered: 26 °C
